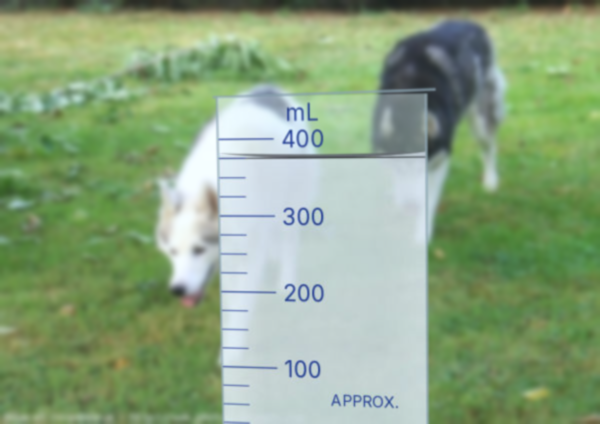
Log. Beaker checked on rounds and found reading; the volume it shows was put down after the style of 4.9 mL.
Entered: 375 mL
